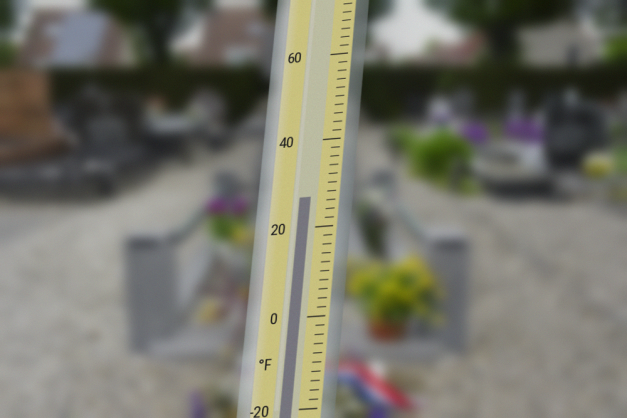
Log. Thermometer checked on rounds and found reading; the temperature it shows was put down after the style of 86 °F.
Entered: 27 °F
